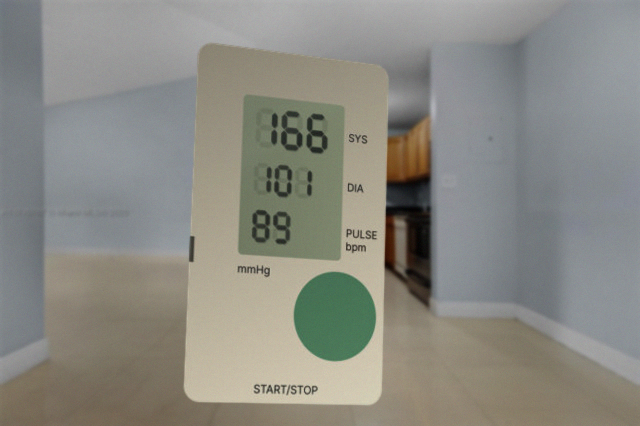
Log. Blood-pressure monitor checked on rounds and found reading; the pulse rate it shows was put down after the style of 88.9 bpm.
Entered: 89 bpm
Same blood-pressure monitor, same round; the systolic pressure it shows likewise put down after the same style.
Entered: 166 mmHg
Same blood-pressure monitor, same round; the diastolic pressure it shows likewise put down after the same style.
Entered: 101 mmHg
